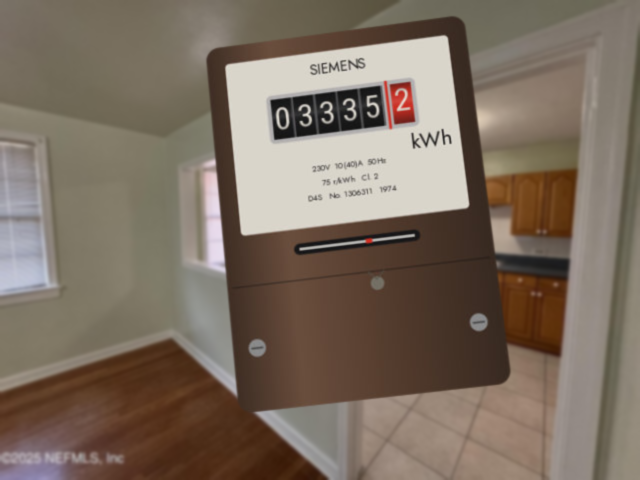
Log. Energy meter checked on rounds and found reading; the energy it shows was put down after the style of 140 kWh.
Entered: 3335.2 kWh
